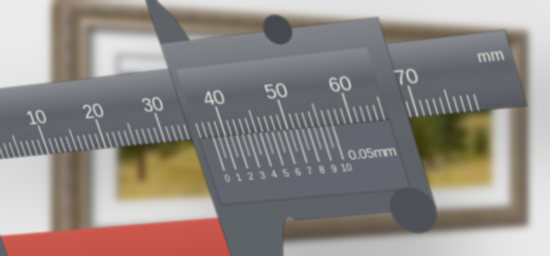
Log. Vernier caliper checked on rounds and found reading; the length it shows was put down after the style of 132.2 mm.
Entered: 38.0 mm
